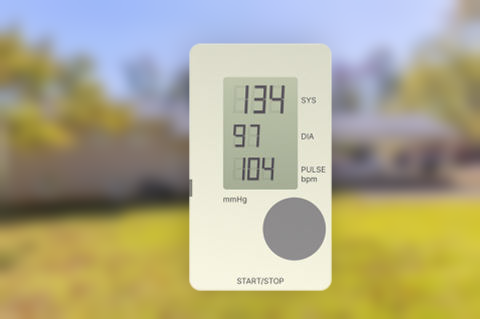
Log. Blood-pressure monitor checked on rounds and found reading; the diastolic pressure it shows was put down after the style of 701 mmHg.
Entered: 97 mmHg
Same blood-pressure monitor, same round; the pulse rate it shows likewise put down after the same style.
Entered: 104 bpm
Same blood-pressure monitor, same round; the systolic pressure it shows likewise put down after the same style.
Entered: 134 mmHg
